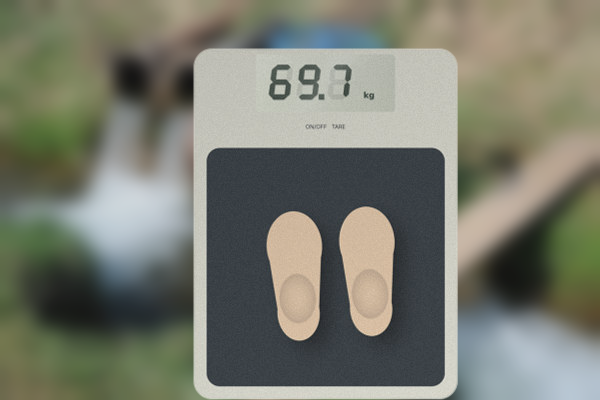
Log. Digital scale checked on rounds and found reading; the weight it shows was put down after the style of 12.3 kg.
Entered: 69.7 kg
